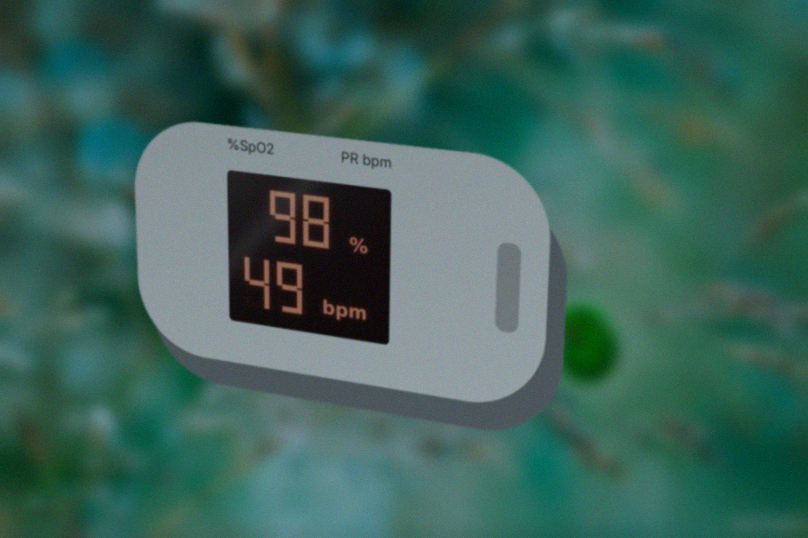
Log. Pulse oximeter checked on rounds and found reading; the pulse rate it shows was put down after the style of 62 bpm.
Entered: 49 bpm
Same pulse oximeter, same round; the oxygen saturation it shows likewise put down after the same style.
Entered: 98 %
